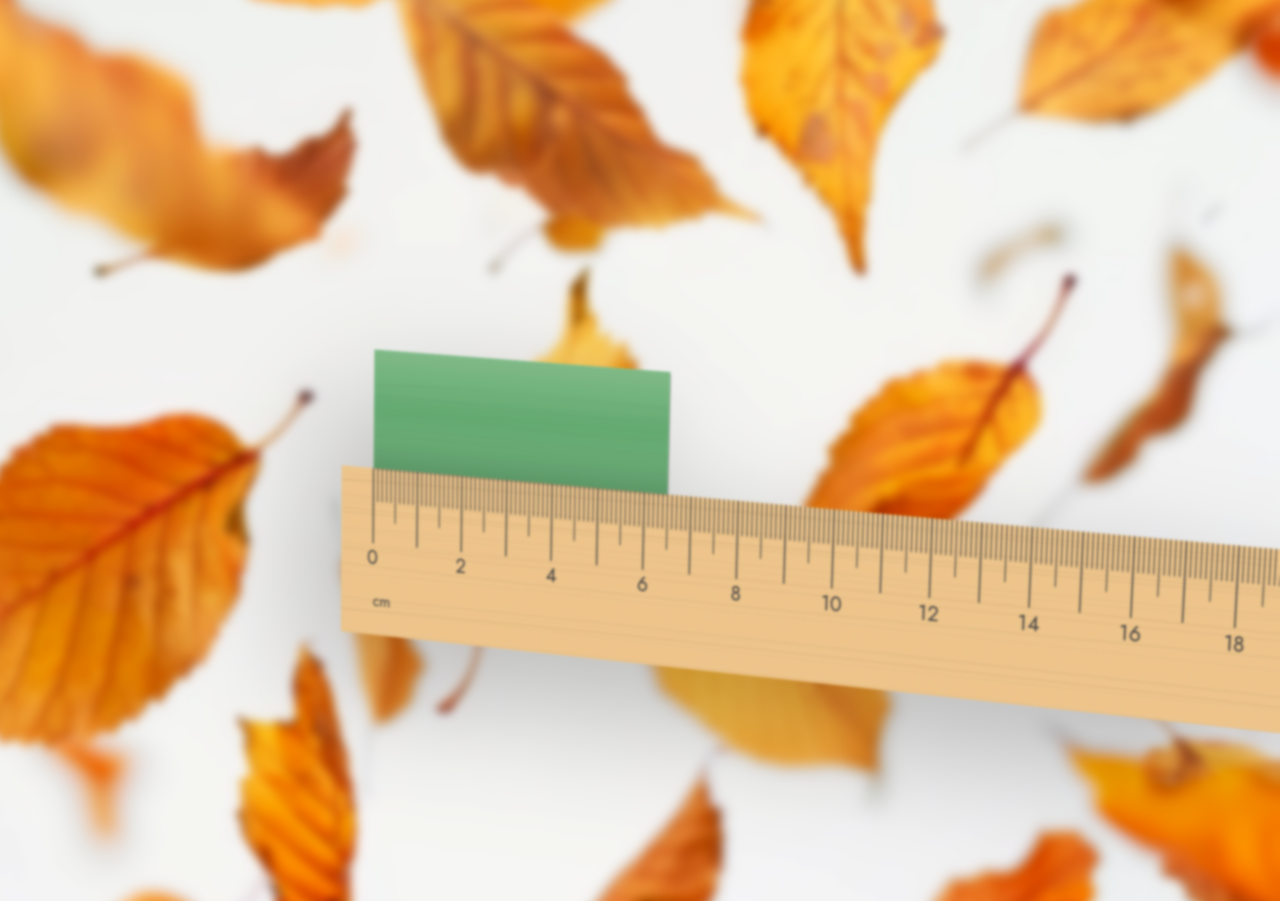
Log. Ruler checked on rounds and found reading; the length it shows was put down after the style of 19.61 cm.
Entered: 6.5 cm
